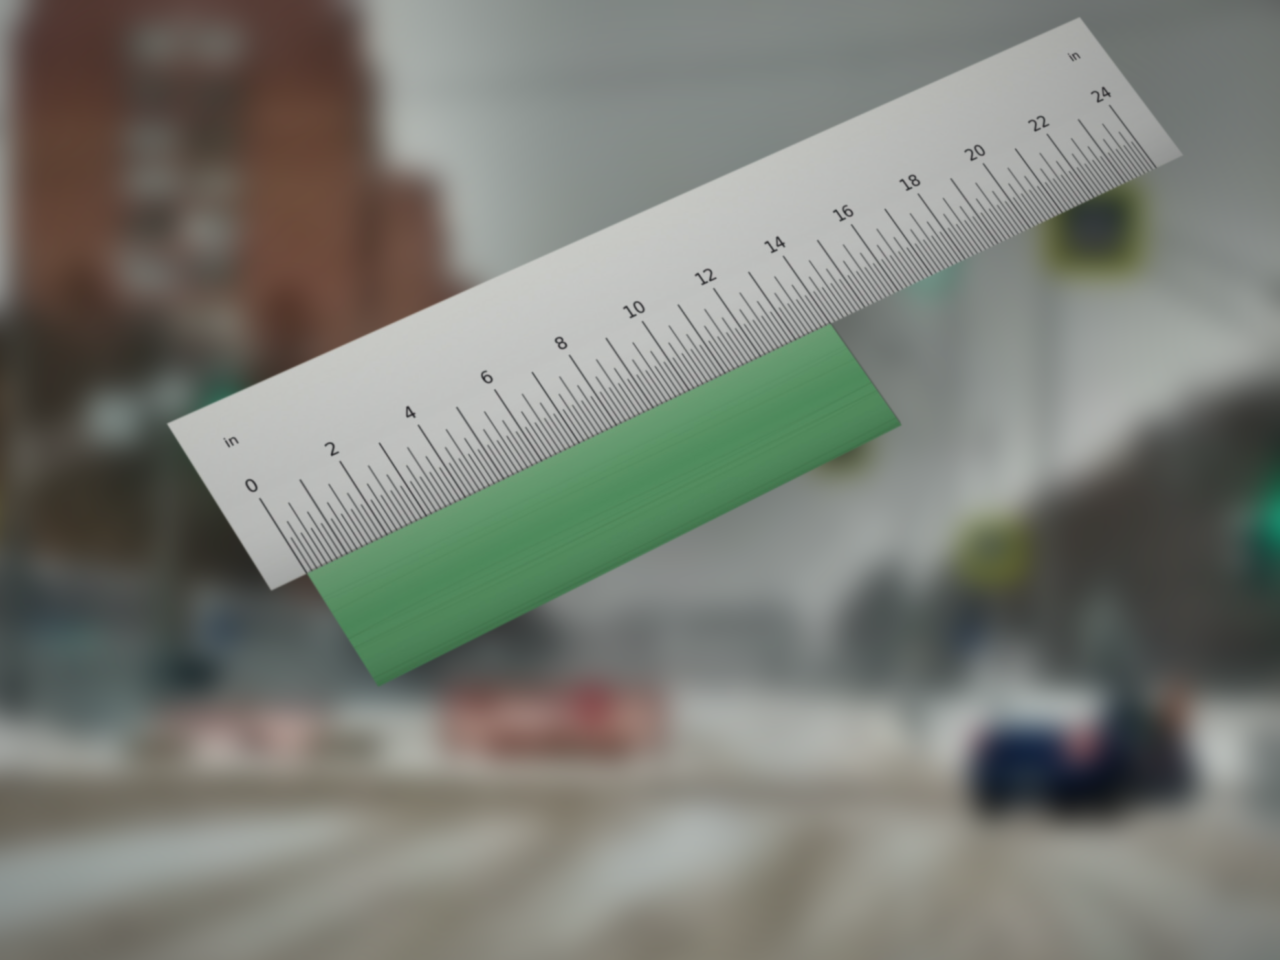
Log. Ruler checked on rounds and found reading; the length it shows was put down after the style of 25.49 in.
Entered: 14 in
